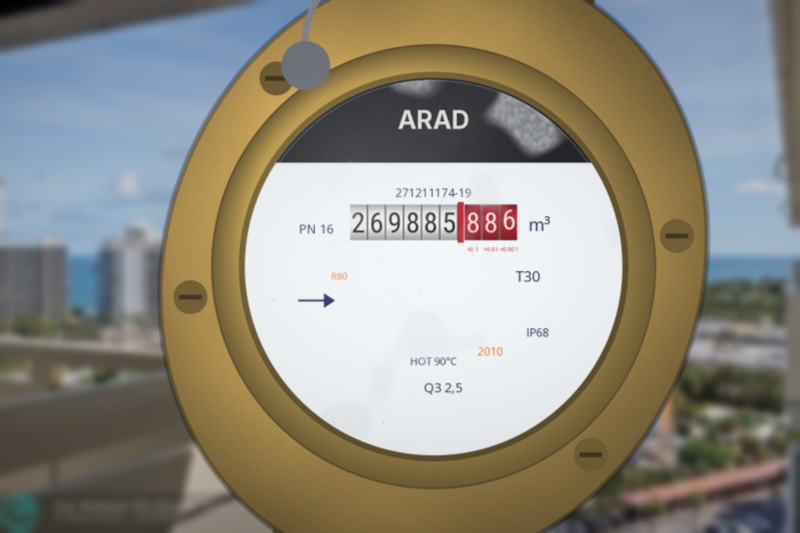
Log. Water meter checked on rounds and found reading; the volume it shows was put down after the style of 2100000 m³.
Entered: 269885.886 m³
